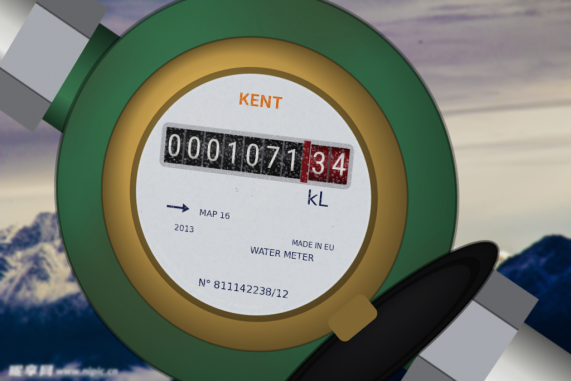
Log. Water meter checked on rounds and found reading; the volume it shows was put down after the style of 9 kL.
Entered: 1071.34 kL
